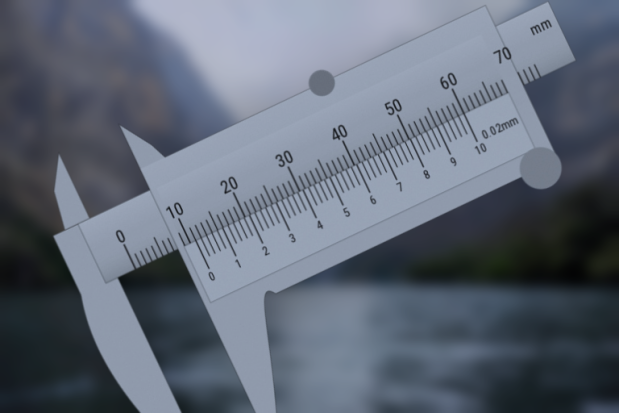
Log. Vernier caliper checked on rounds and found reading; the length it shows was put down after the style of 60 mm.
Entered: 11.0 mm
